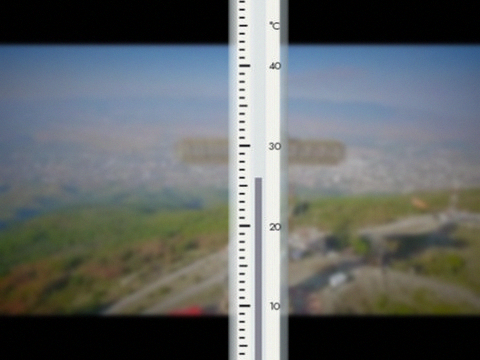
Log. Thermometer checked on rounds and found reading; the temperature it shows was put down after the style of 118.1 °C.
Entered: 26 °C
